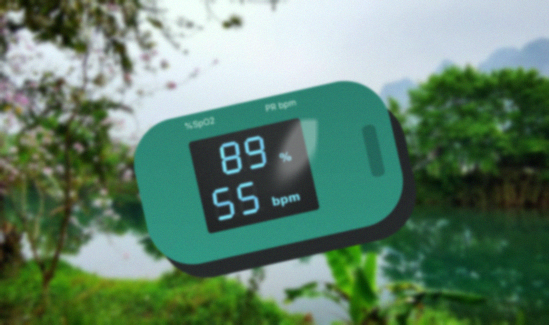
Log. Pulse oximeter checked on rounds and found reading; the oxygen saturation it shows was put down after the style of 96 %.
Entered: 89 %
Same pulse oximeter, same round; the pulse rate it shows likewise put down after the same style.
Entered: 55 bpm
